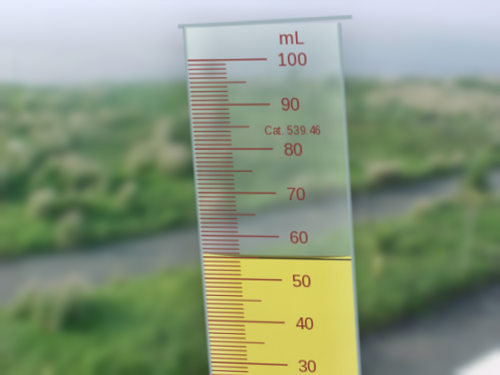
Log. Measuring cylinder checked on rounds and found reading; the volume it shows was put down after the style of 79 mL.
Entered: 55 mL
